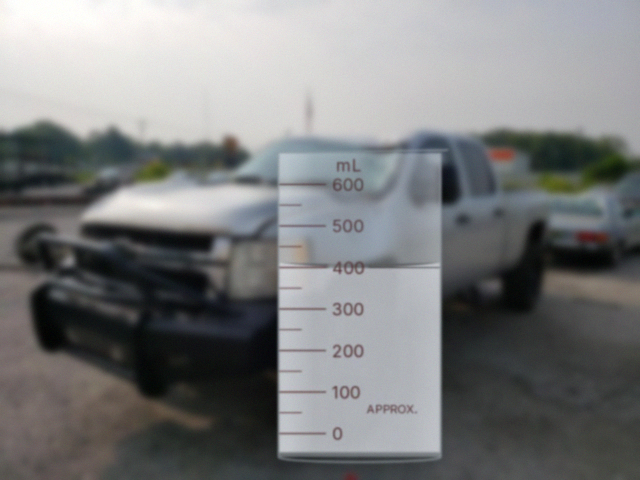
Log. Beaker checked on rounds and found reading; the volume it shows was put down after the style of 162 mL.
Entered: 400 mL
